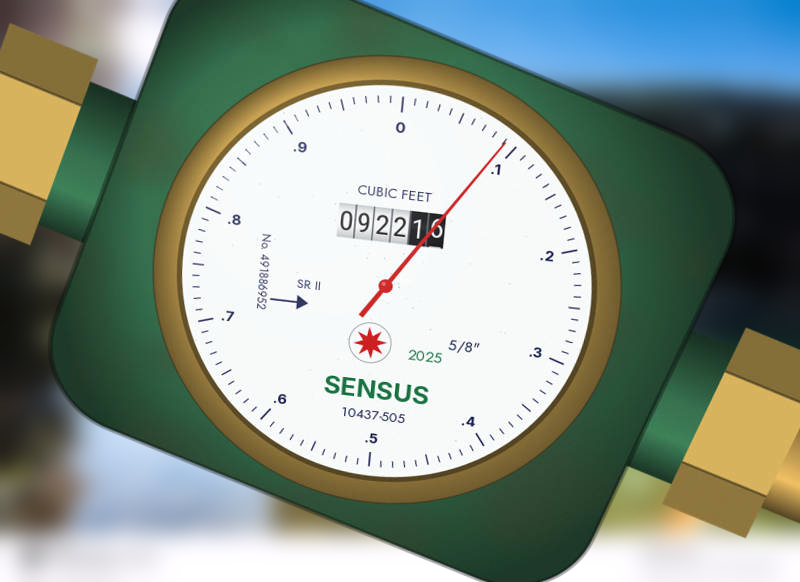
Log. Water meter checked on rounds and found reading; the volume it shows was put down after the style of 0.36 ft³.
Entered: 92216.09 ft³
